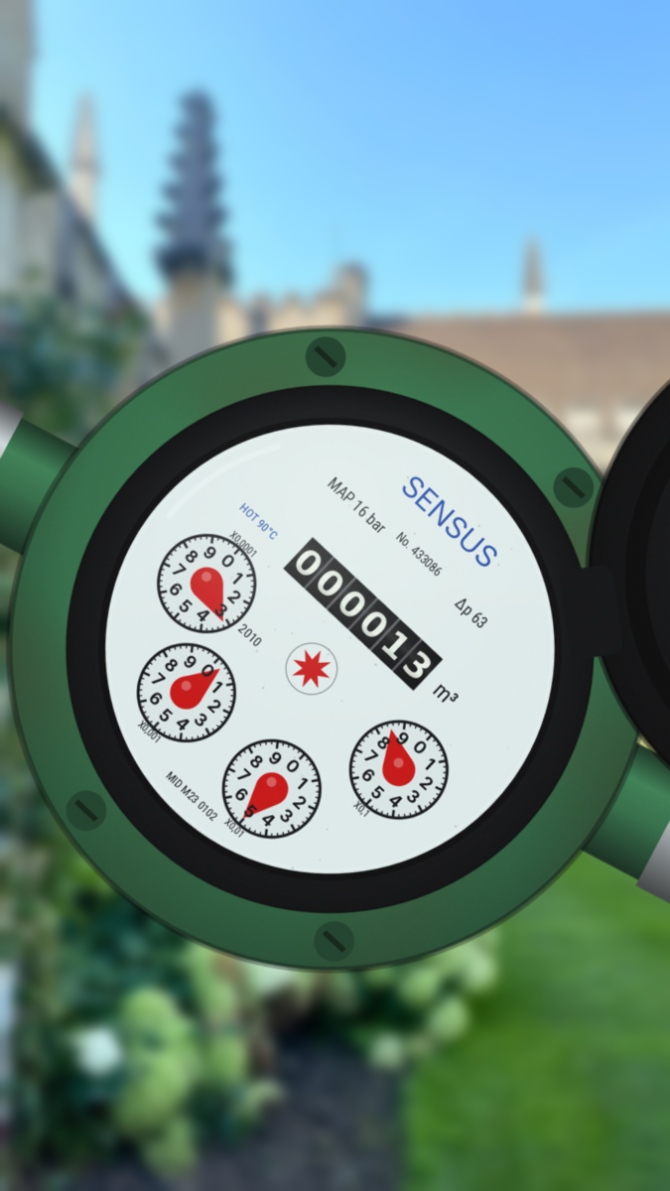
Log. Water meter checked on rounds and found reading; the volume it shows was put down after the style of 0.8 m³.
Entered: 13.8503 m³
